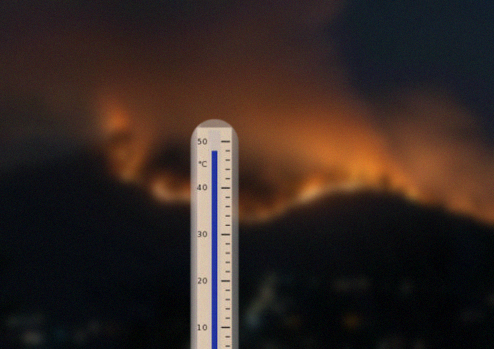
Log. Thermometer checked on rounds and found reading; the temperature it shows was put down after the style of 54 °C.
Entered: 48 °C
